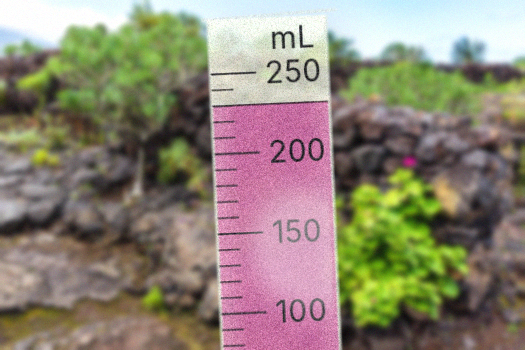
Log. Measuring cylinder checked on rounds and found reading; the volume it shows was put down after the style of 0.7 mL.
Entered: 230 mL
